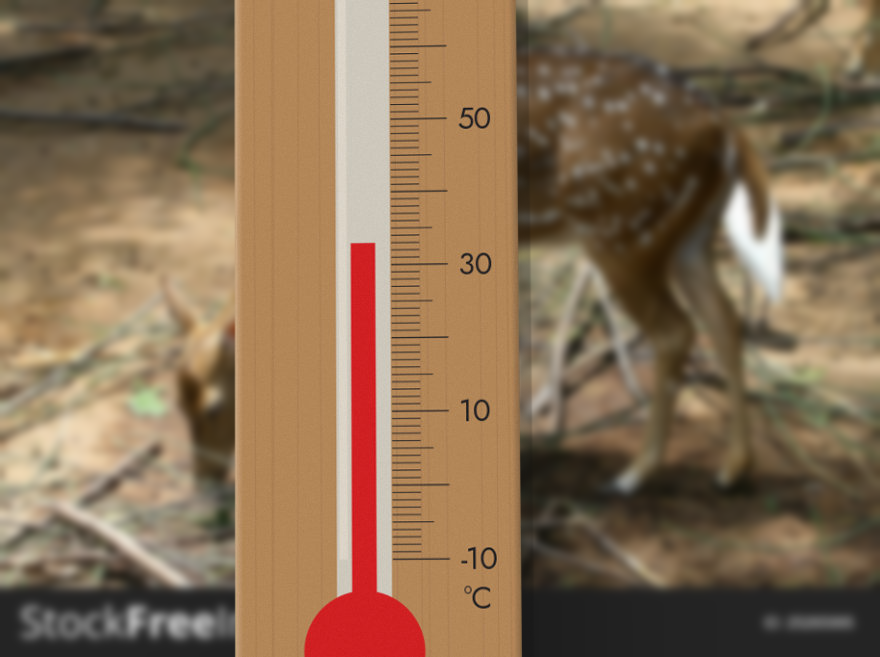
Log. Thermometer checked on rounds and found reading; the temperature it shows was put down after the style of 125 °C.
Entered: 33 °C
